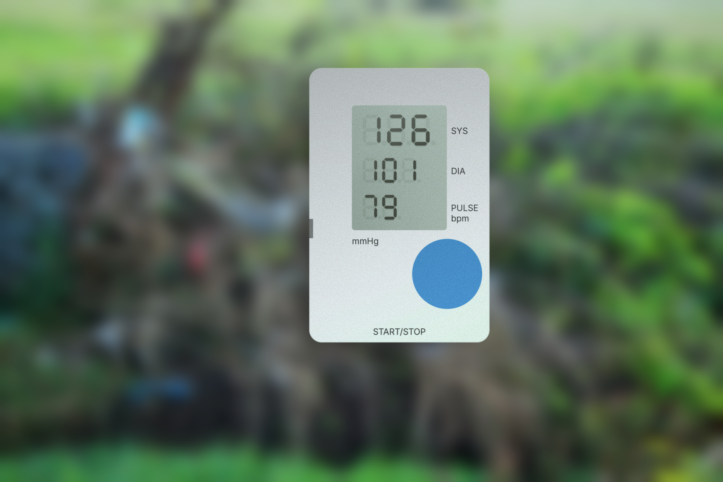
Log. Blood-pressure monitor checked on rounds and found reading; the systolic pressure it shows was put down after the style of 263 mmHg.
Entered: 126 mmHg
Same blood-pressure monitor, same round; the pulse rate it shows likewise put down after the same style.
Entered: 79 bpm
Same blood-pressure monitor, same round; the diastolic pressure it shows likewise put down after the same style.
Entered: 101 mmHg
